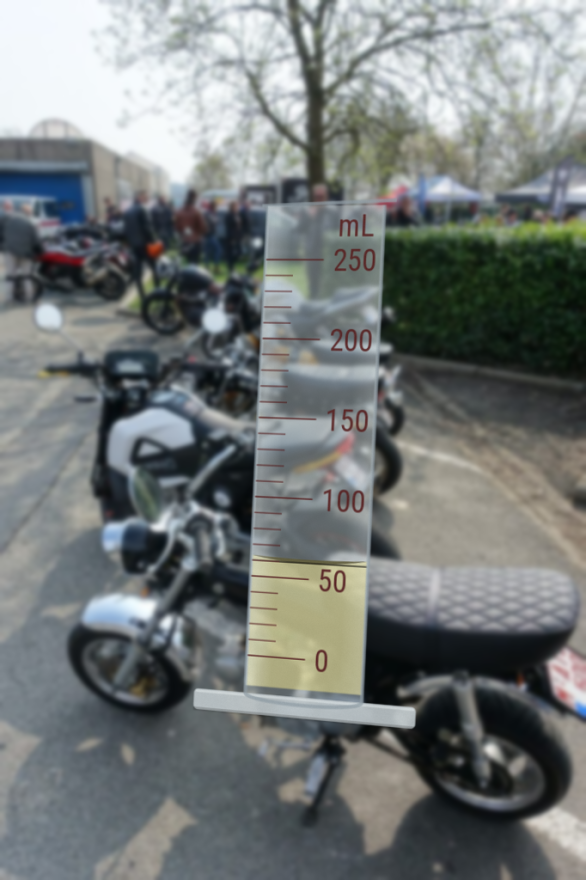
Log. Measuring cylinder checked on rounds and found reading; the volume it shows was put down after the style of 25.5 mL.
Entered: 60 mL
